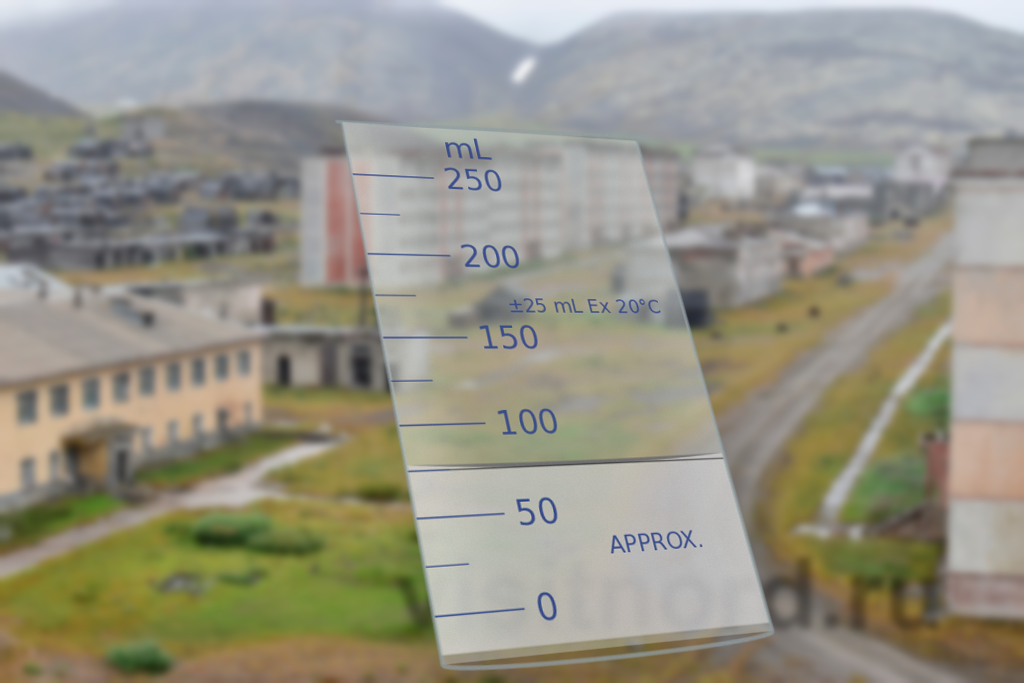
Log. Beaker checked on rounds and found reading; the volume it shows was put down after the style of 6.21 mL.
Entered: 75 mL
